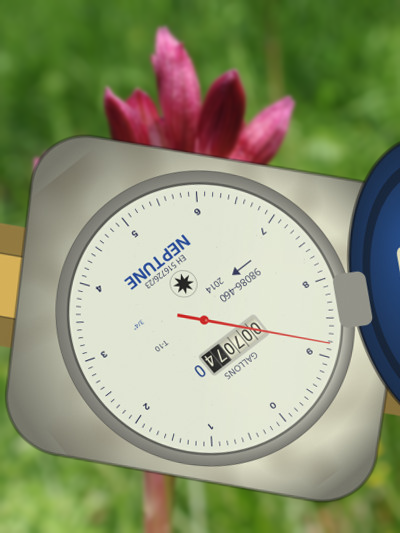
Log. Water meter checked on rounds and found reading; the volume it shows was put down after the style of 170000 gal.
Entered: 70738.8 gal
